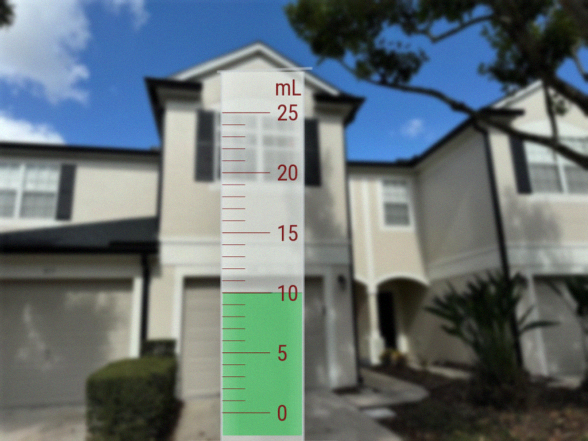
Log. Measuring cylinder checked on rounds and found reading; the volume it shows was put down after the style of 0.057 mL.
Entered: 10 mL
